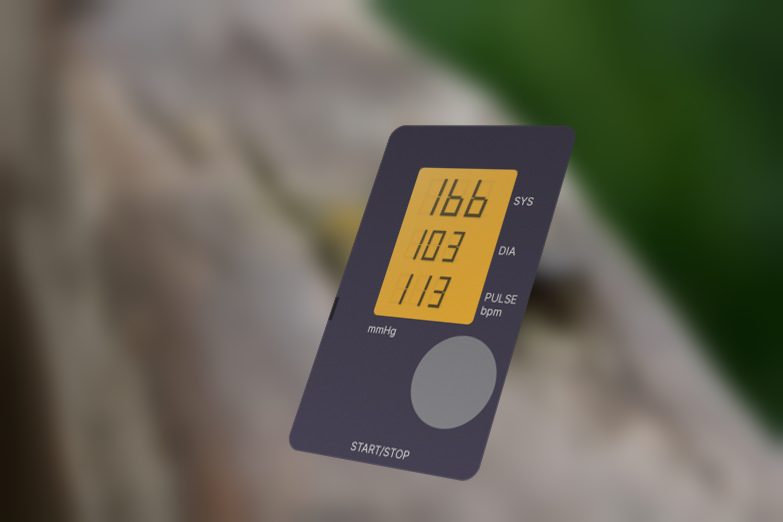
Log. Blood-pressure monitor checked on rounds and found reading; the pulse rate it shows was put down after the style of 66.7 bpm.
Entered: 113 bpm
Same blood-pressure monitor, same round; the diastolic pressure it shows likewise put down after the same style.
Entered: 103 mmHg
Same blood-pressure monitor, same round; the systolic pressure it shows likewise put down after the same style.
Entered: 166 mmHg
